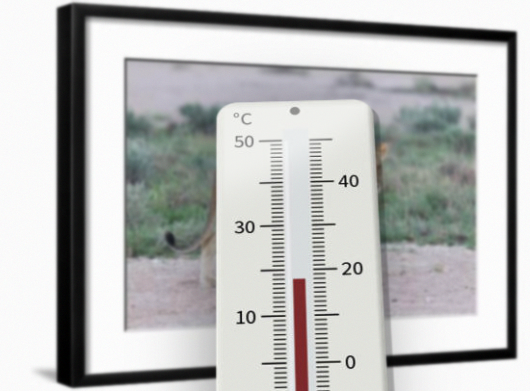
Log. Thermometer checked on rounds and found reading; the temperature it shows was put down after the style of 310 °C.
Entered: 18 °C
